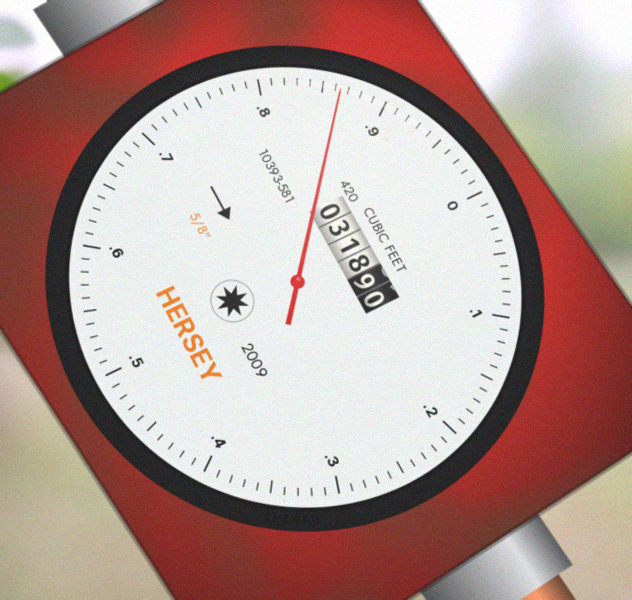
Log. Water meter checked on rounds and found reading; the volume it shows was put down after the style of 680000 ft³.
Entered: 31889.86 ft³
